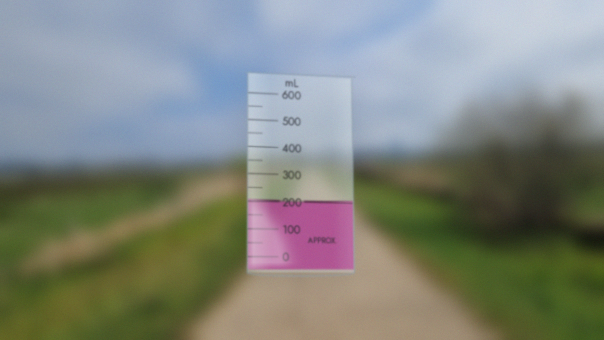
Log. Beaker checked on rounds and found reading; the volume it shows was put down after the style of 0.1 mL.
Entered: 200 mL
